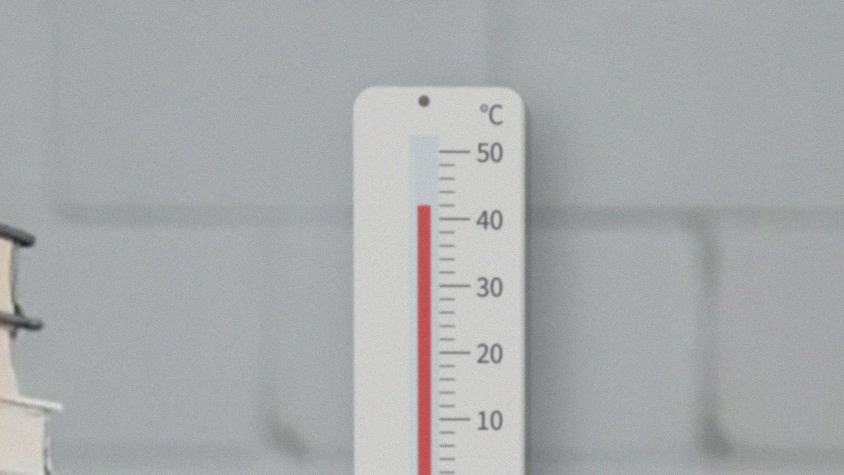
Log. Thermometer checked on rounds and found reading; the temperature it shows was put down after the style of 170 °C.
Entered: 42 °C
